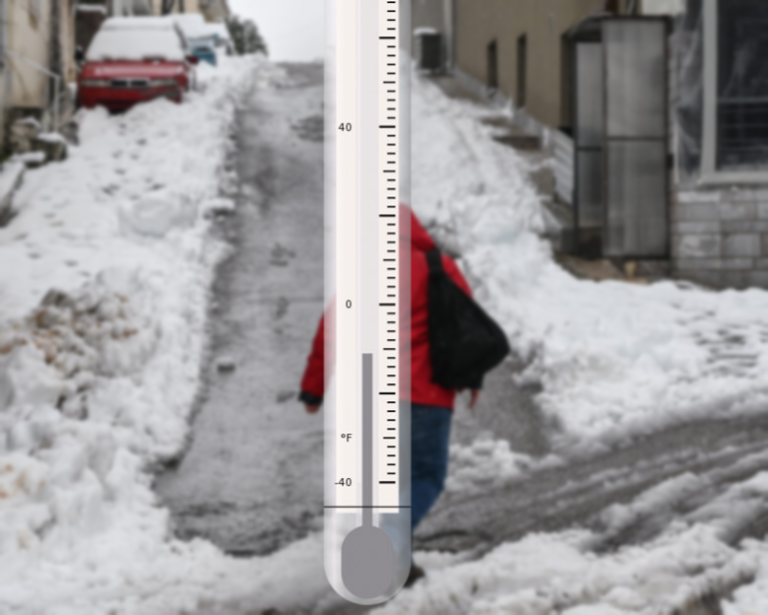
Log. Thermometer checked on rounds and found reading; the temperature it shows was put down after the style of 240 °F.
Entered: -11 °F
